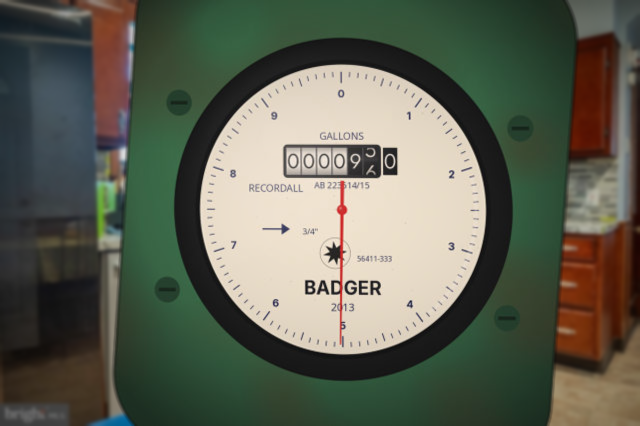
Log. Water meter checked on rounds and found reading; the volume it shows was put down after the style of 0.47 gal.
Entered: 955.0 gal
